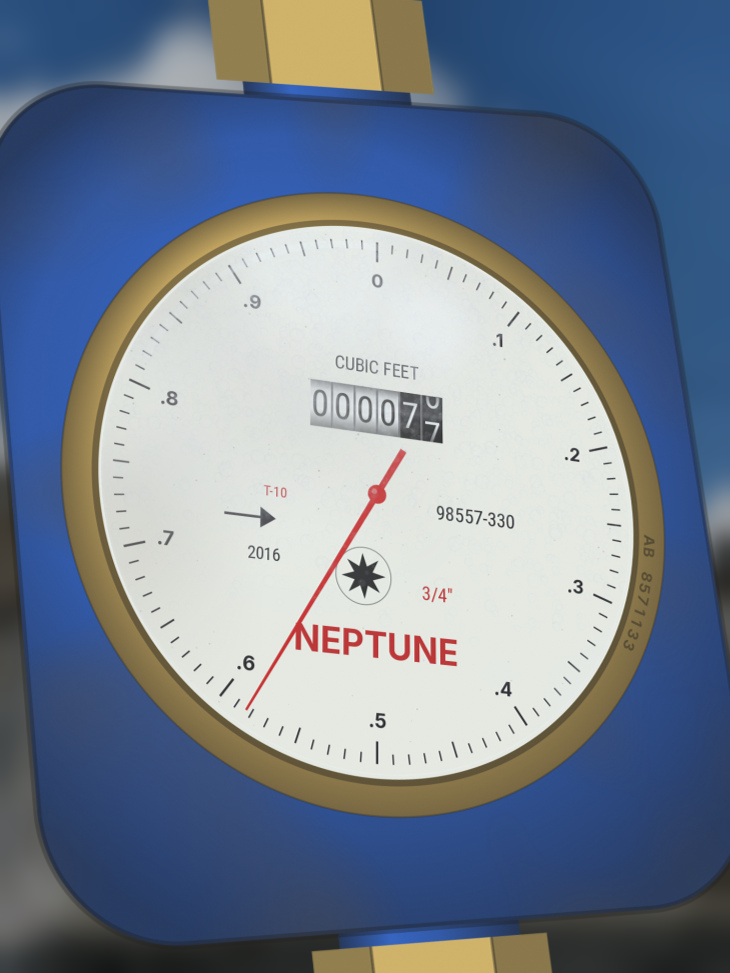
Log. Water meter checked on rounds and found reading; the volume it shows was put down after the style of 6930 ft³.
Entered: 76.58 ft³
